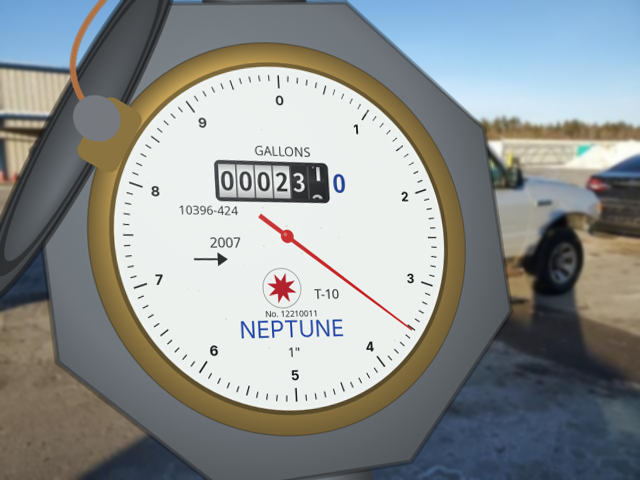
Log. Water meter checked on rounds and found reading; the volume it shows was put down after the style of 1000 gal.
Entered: 2313.5 gal
